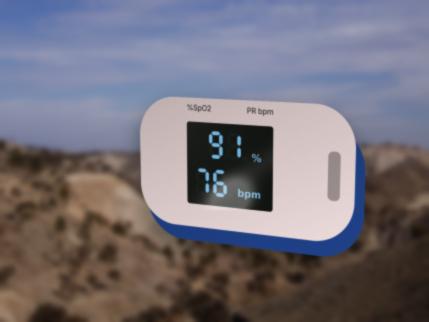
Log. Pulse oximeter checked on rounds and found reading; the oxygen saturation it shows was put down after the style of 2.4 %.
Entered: 91 %
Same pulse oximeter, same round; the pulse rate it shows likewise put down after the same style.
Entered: 76 bpm
